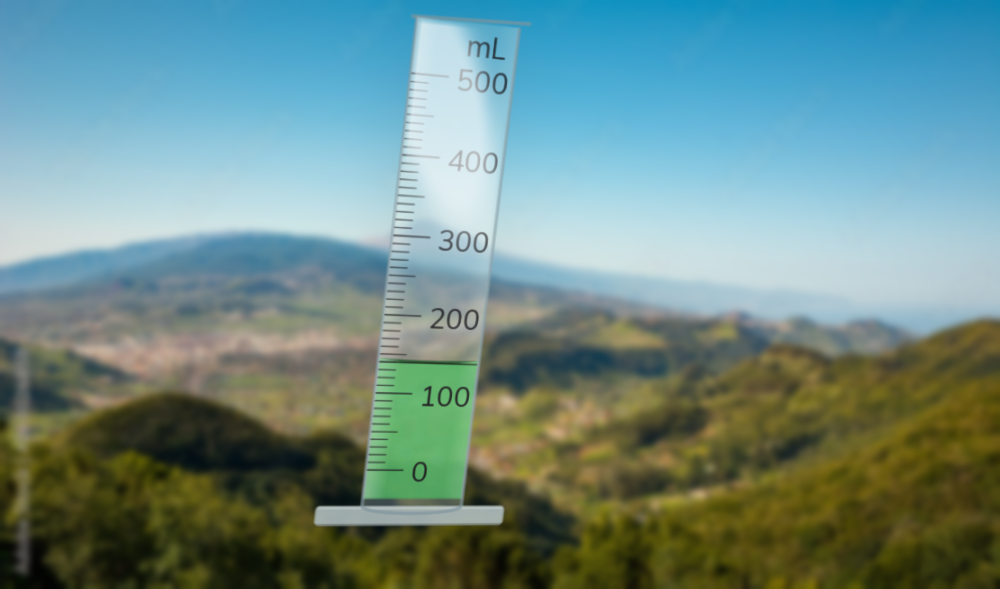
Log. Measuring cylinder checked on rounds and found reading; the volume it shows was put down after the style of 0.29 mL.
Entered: 140 mL
